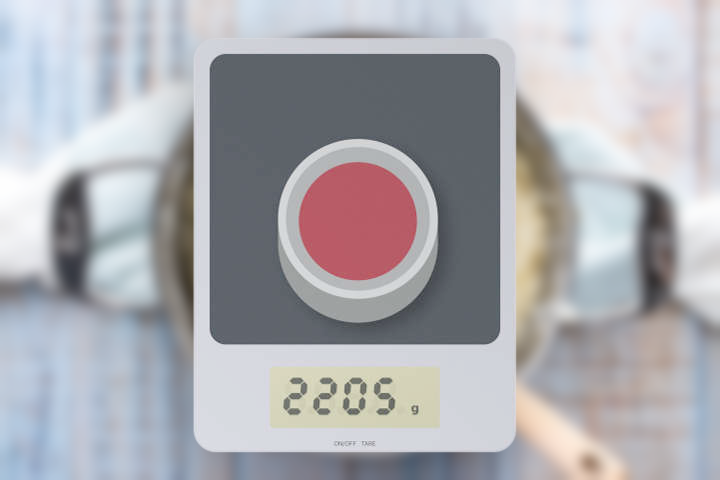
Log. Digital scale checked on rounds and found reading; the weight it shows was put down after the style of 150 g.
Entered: 2205 g
